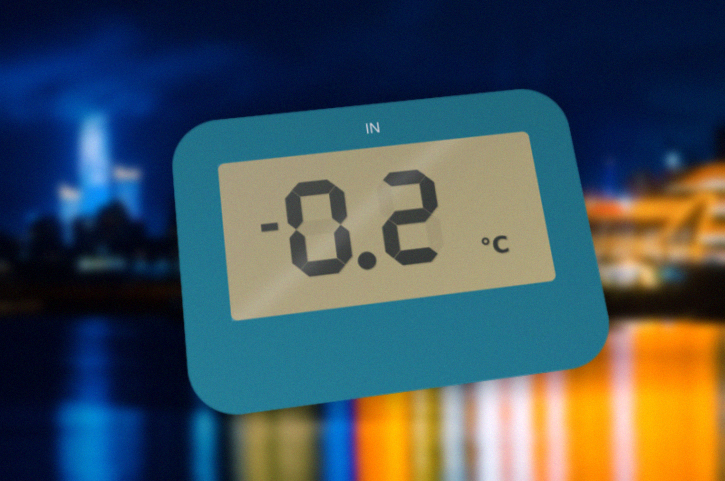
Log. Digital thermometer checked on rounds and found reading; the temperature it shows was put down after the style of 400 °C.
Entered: -0.2 °C
